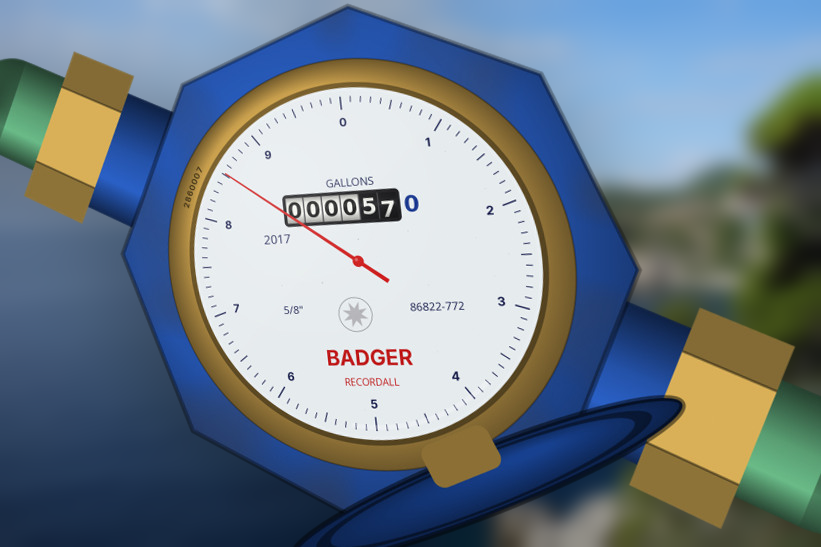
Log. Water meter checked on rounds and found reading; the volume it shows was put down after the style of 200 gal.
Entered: 568.5 gal
